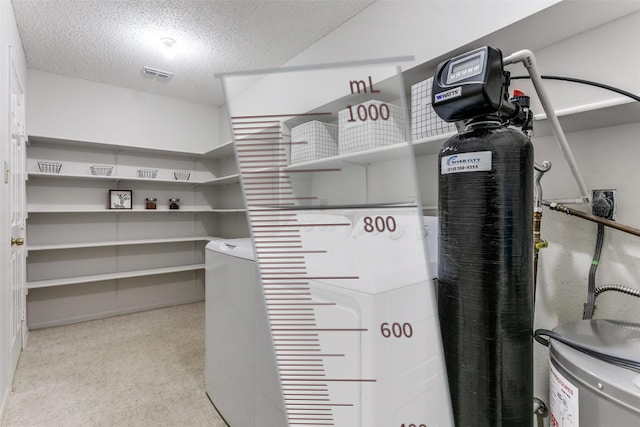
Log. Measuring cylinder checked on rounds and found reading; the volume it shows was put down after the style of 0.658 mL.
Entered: 830 mL
